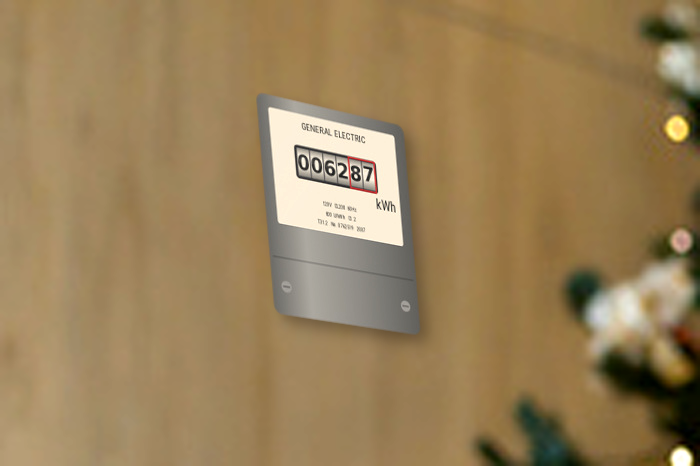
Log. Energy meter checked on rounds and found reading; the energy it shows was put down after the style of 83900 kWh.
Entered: 62.87 kWh
